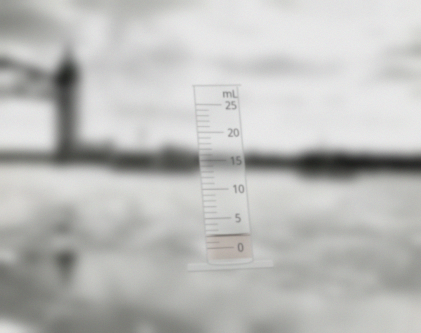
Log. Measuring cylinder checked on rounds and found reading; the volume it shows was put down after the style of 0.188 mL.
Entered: 2 mL
